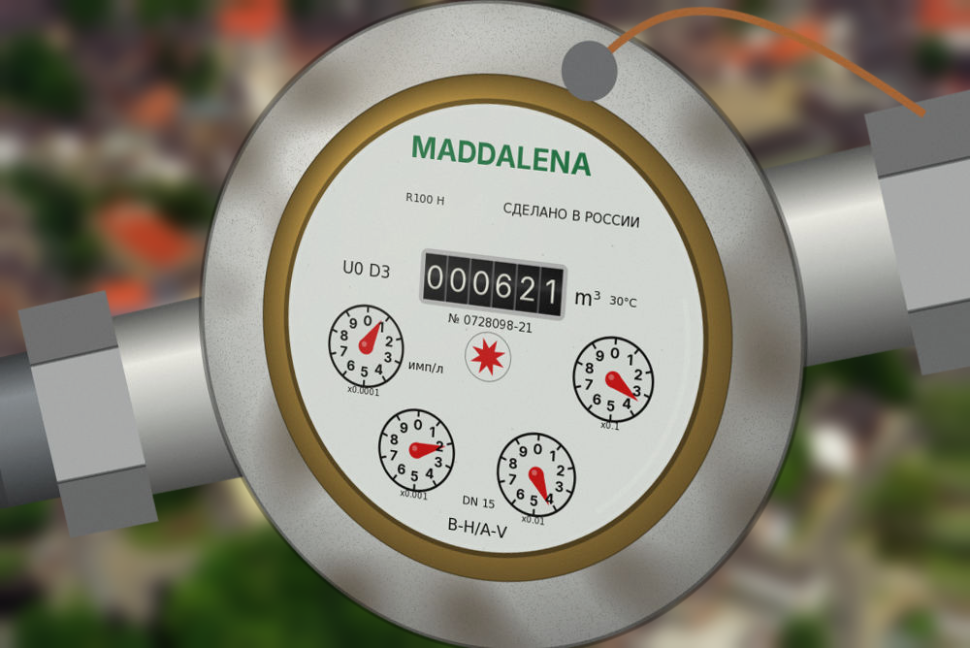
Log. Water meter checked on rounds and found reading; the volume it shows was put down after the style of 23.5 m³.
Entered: 621.3420 m³
